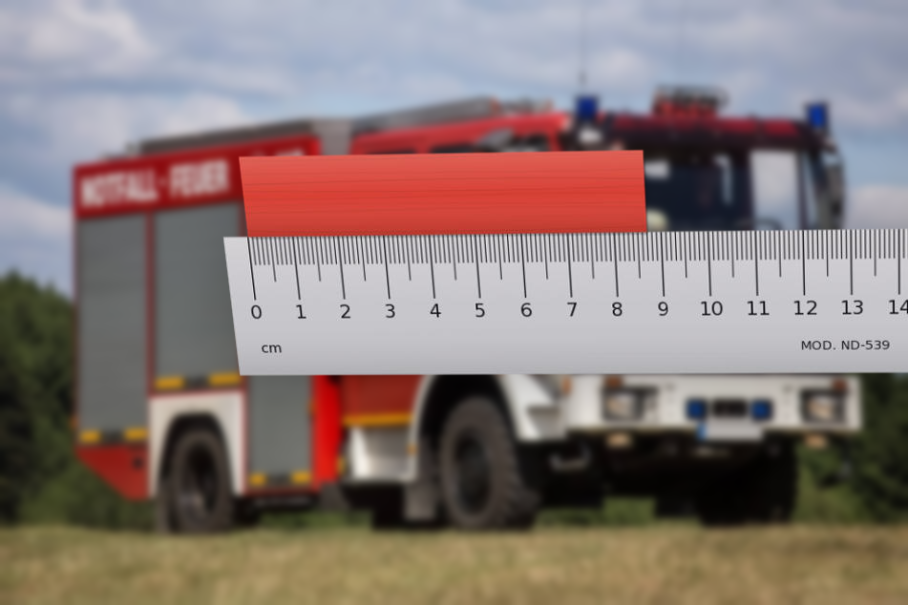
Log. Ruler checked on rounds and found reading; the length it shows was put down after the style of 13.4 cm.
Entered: 8.7 cm
